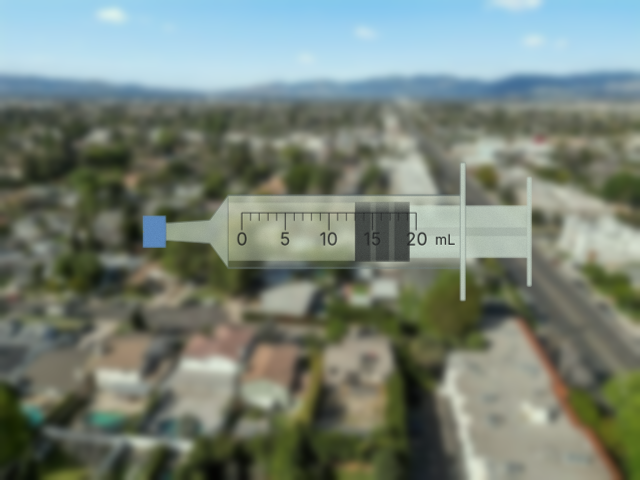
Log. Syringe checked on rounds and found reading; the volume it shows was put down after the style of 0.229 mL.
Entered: 13 mL
